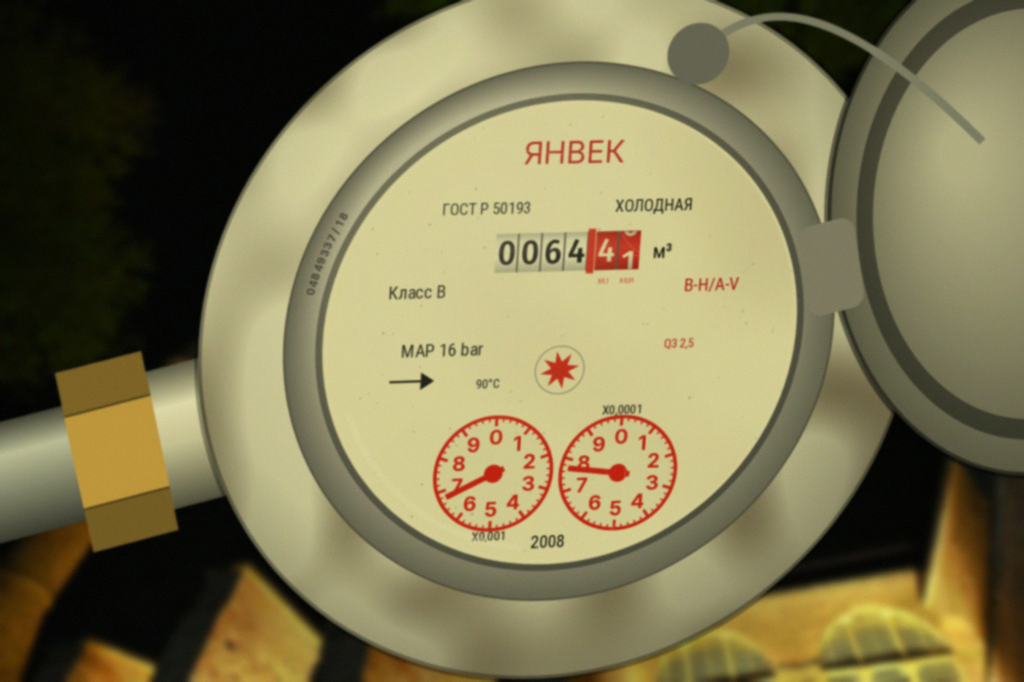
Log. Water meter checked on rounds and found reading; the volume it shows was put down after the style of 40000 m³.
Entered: 64.4067 m³
